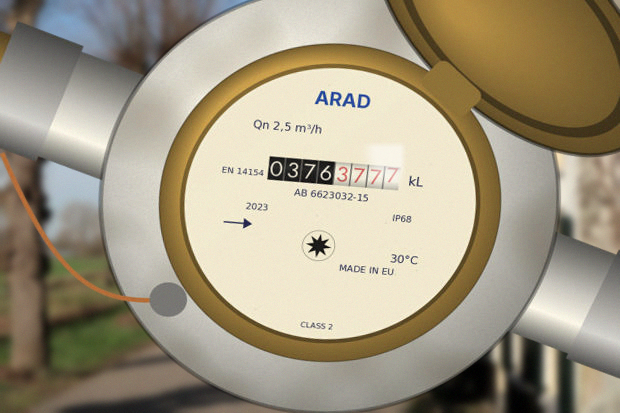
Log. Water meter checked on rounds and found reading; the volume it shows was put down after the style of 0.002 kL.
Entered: 376.3777 kL
